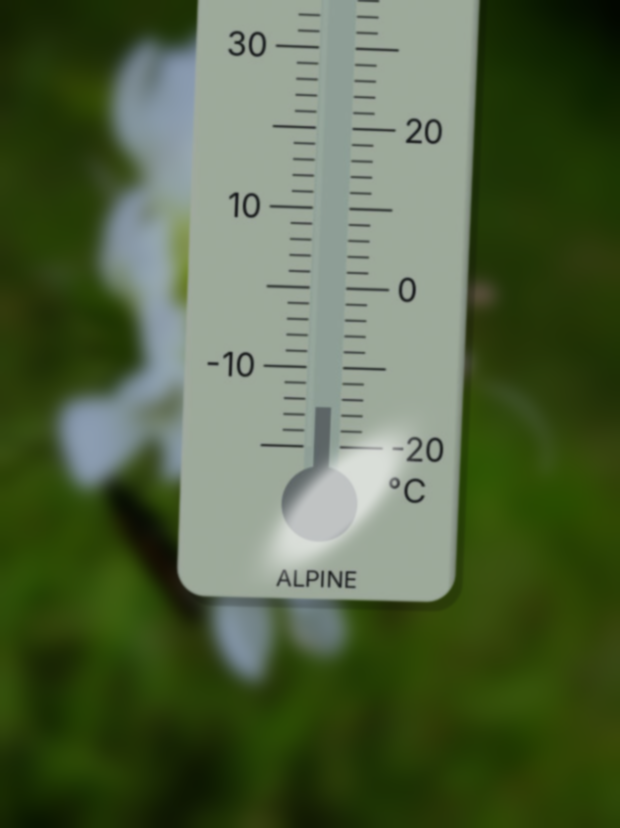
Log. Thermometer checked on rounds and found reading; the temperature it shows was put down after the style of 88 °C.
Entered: -15 °C
